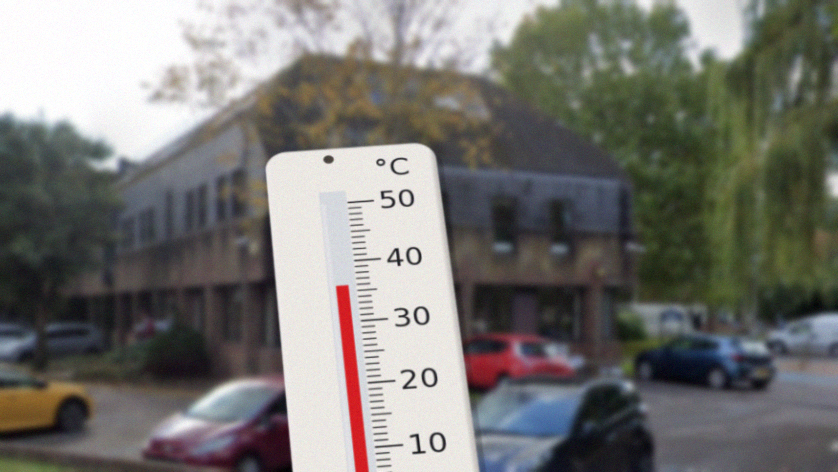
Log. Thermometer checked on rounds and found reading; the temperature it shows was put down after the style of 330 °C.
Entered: 36 °C
